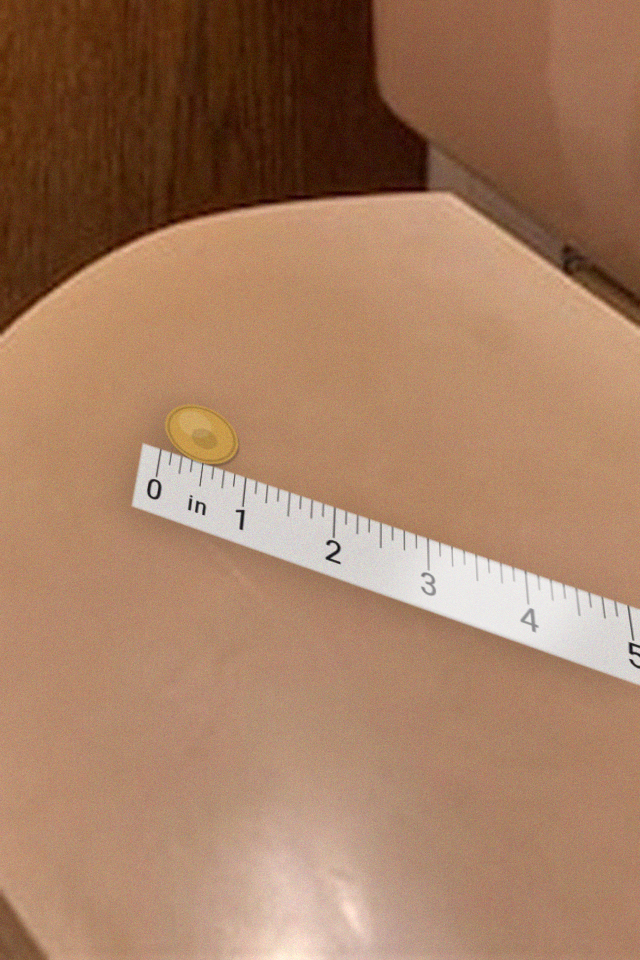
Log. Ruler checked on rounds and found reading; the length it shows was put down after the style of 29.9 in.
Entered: 0.875 in
